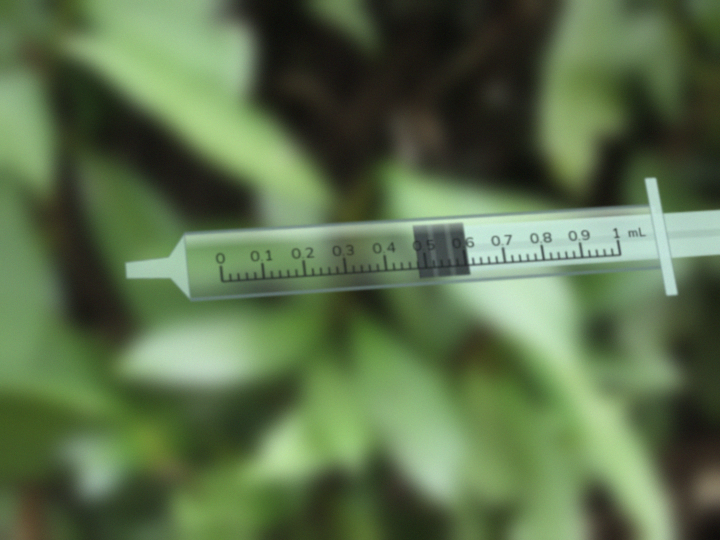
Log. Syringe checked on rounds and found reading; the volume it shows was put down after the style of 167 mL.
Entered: 0.48 mL
